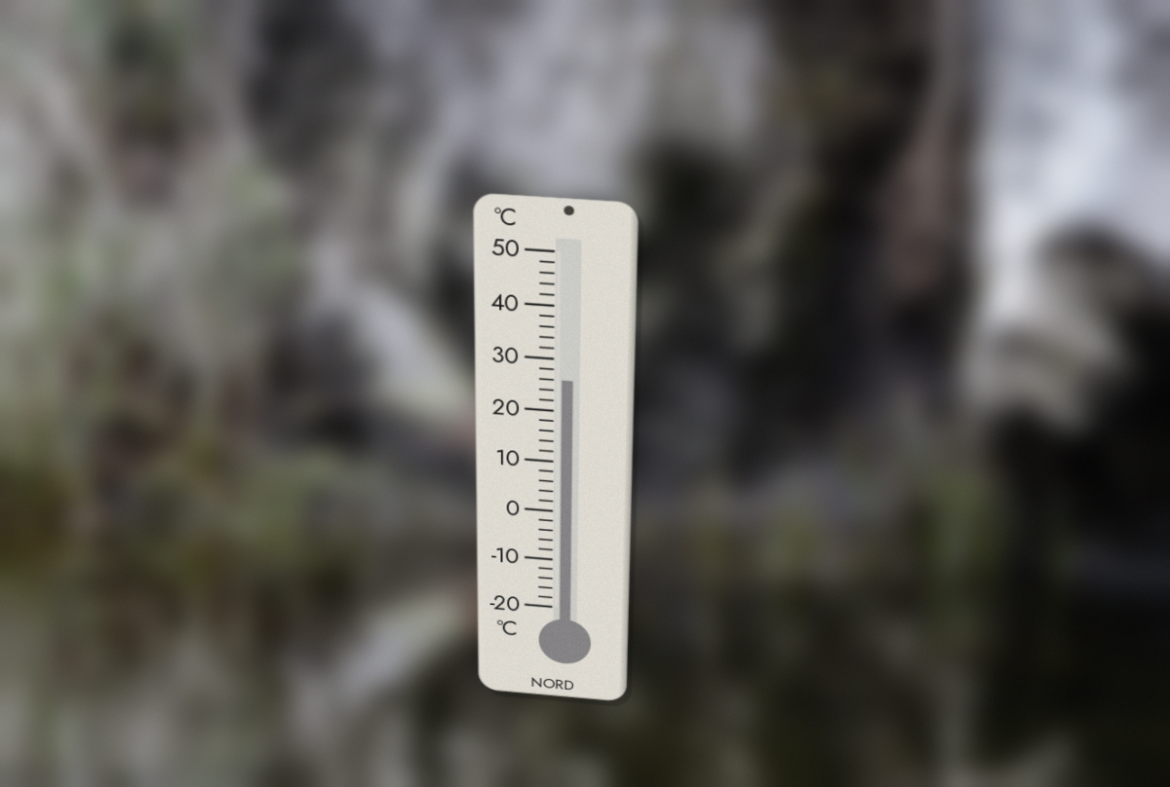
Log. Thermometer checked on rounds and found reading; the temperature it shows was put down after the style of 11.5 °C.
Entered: 26 °C
